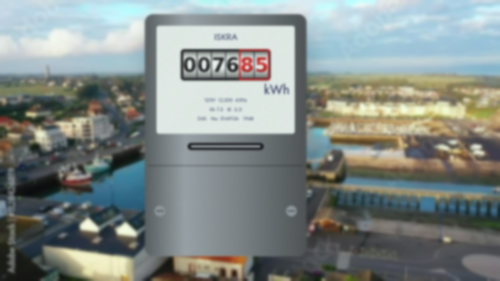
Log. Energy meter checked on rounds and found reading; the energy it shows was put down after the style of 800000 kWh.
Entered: 76.85 kWh
